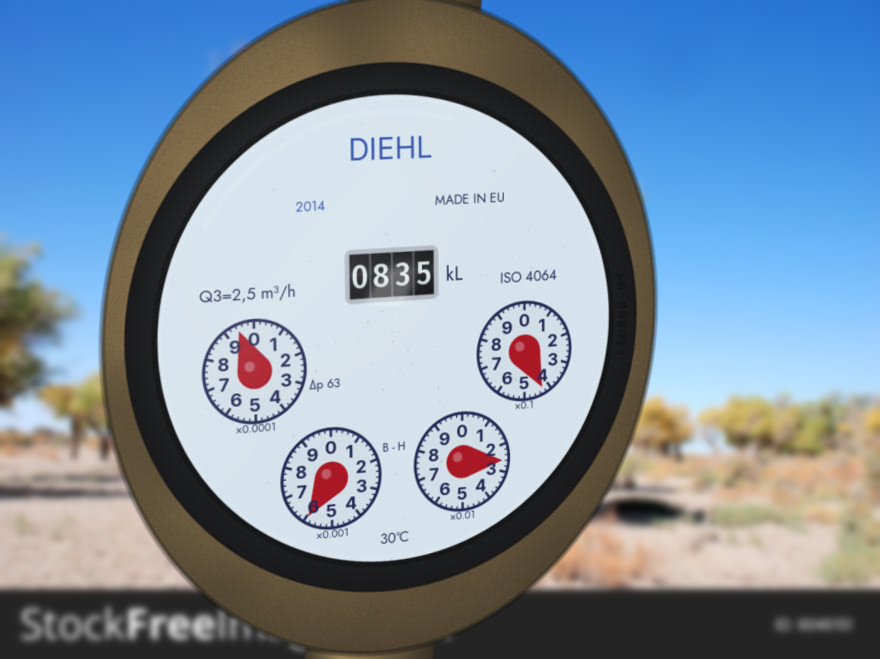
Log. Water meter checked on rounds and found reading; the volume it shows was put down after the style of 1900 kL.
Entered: 835.4259 kL
